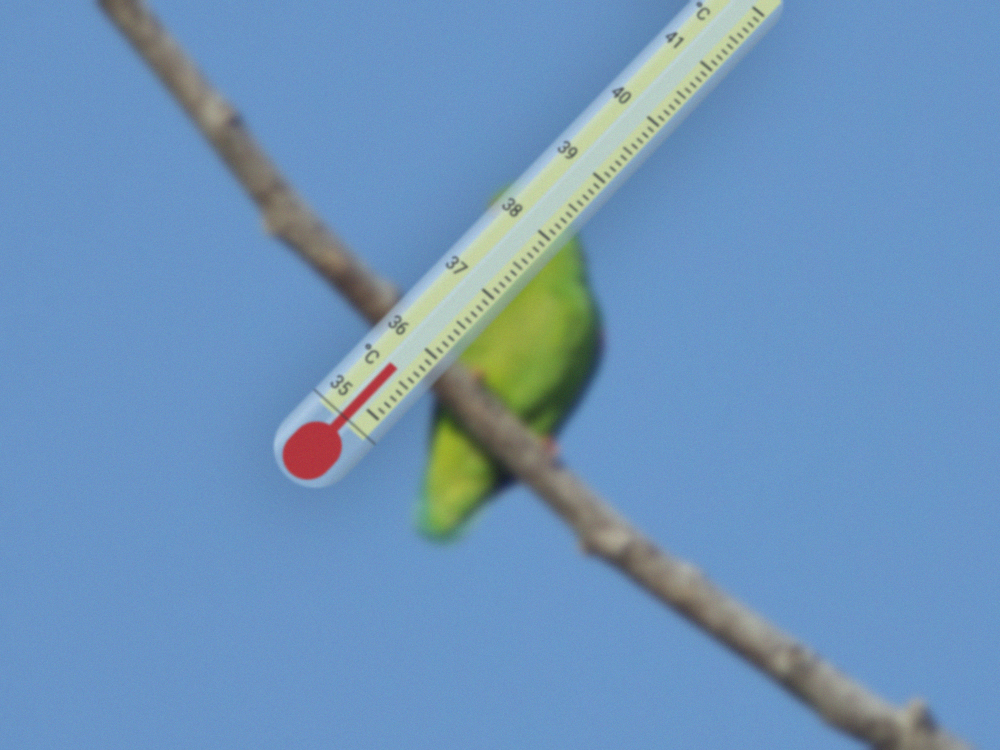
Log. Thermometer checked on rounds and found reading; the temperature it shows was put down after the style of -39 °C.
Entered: 35.6 °C
